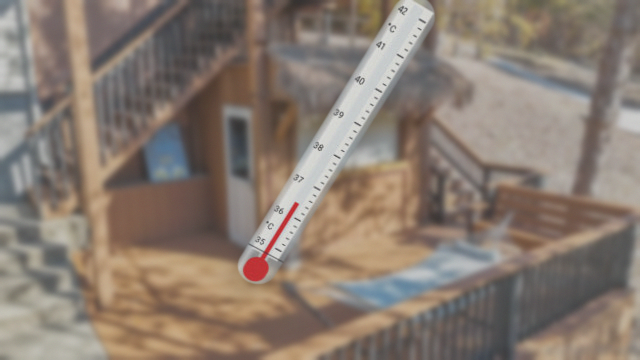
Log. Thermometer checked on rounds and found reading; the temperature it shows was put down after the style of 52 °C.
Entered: 36.4 °C
